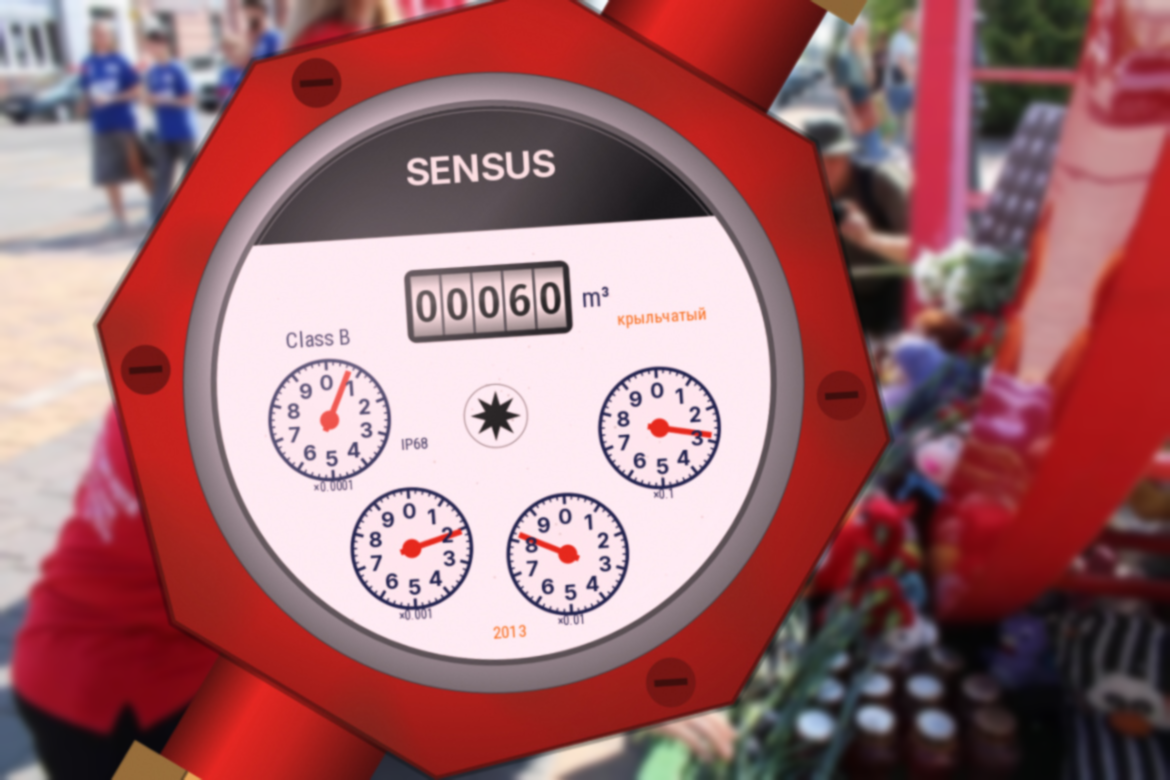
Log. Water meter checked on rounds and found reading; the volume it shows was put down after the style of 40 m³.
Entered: 60.2820 m³
